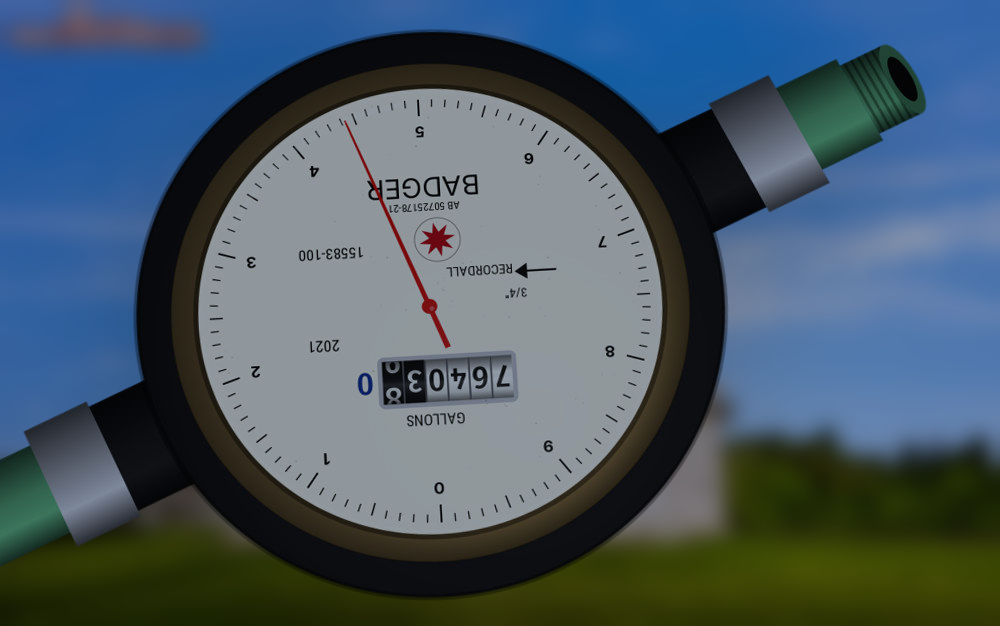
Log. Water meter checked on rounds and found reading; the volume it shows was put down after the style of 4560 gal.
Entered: 7640384.4 gal
